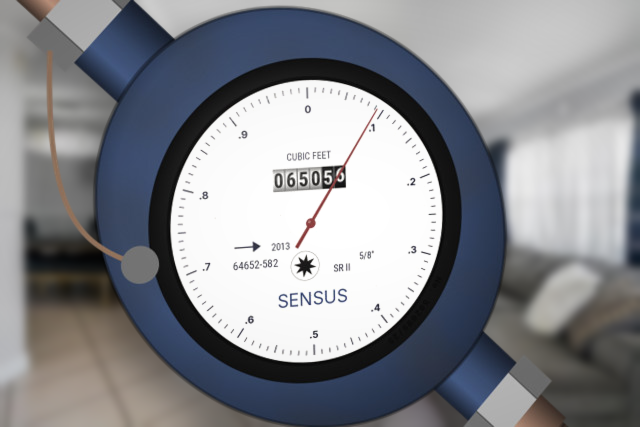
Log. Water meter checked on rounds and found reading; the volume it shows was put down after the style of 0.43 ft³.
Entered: 65056.09 ft³
